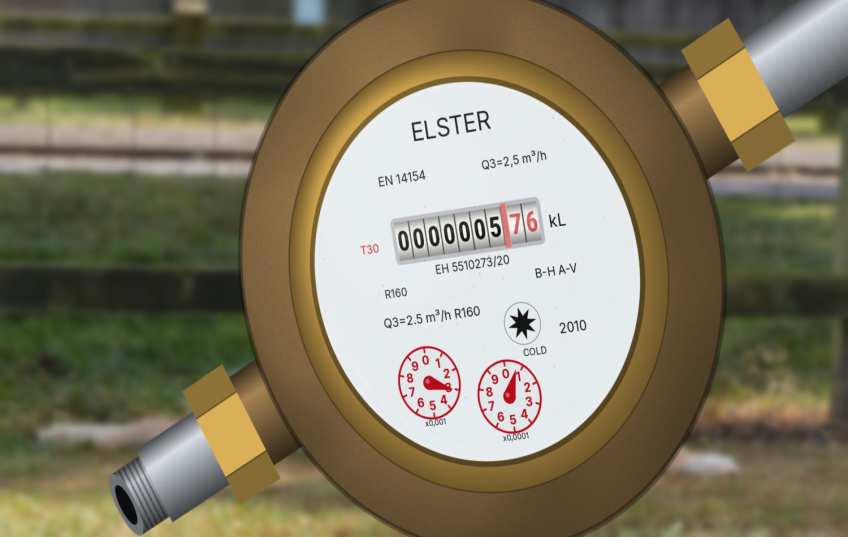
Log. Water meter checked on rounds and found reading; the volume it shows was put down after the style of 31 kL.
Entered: 5.7630 kL
